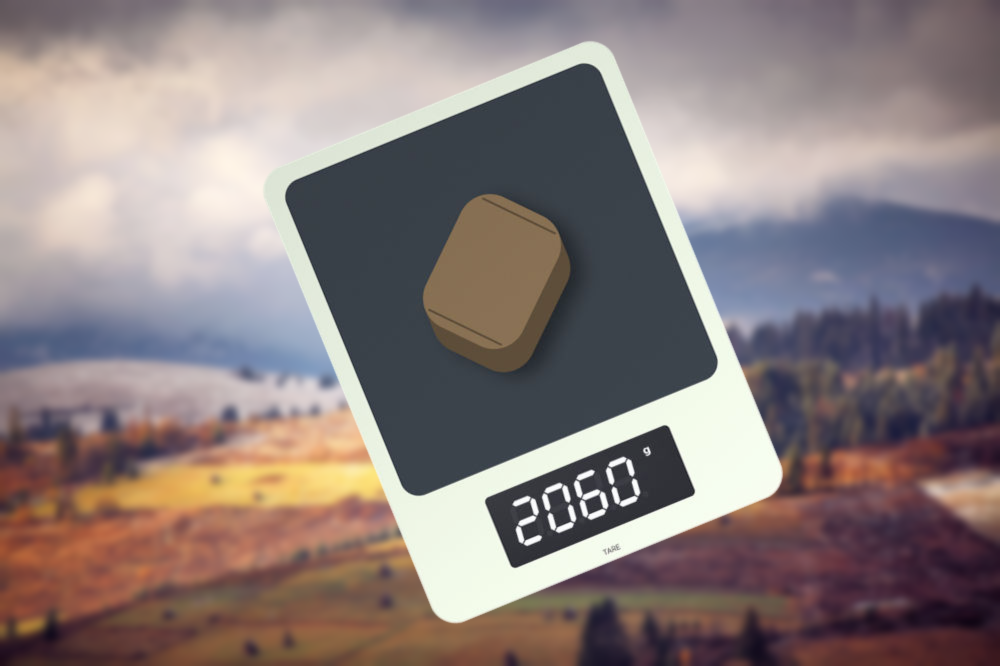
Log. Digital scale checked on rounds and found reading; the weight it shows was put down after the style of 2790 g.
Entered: 2060 g
